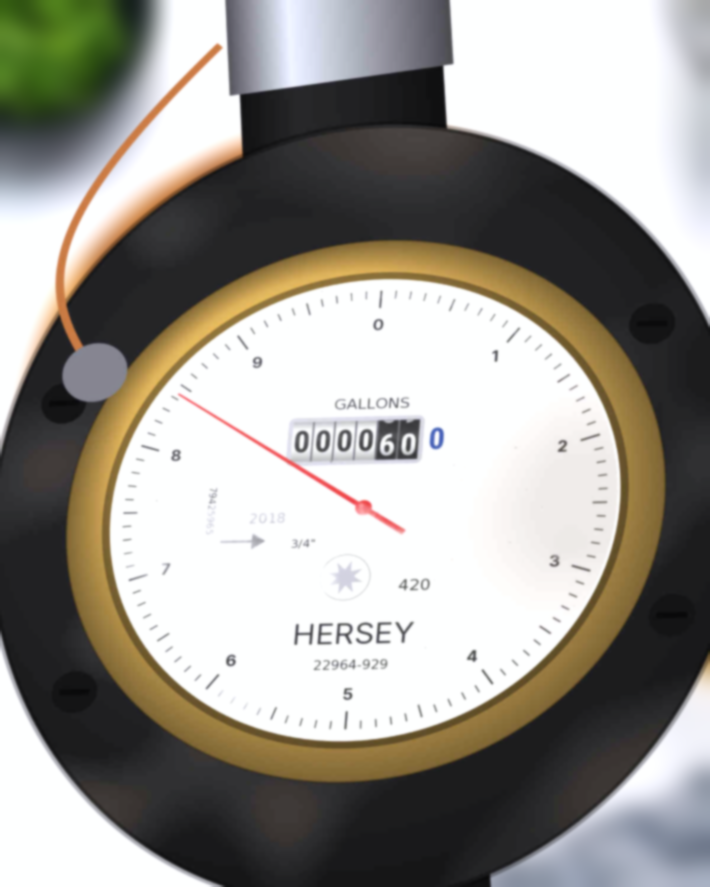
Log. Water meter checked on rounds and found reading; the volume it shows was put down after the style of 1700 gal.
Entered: 598.4 gal
